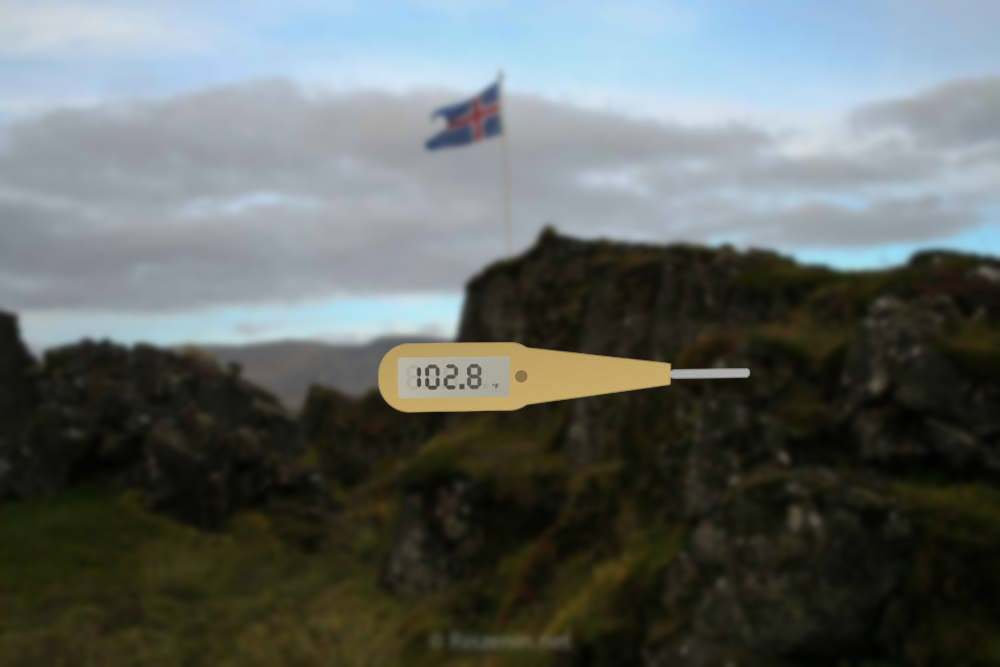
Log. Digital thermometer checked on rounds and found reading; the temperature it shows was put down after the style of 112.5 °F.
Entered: 102.8 °F
